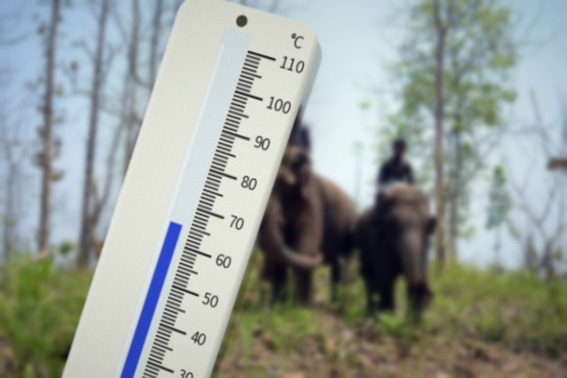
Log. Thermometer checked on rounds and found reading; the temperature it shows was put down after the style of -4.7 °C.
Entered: 65 °C
